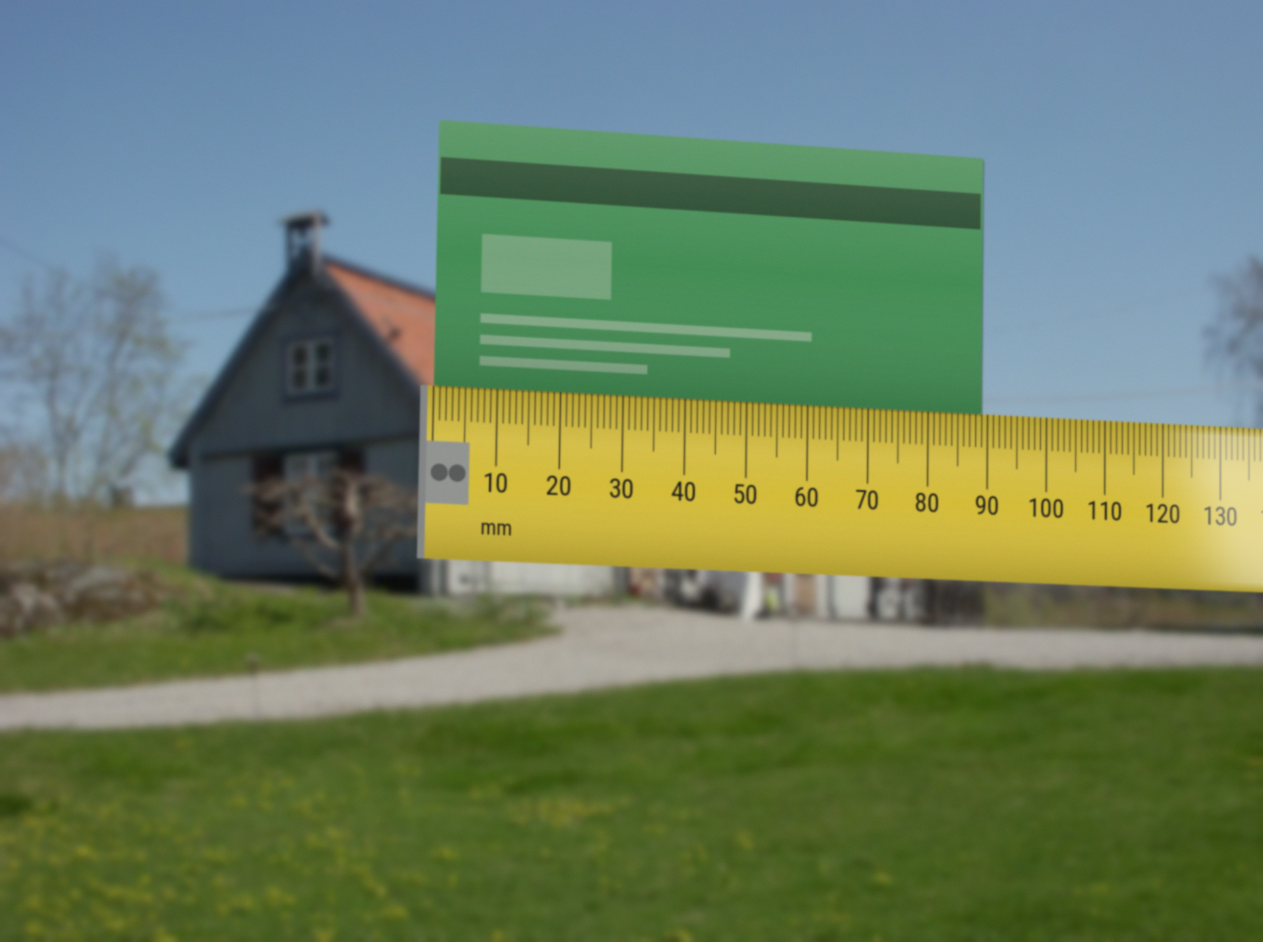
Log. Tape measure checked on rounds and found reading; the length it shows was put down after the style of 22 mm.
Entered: 89 mm
